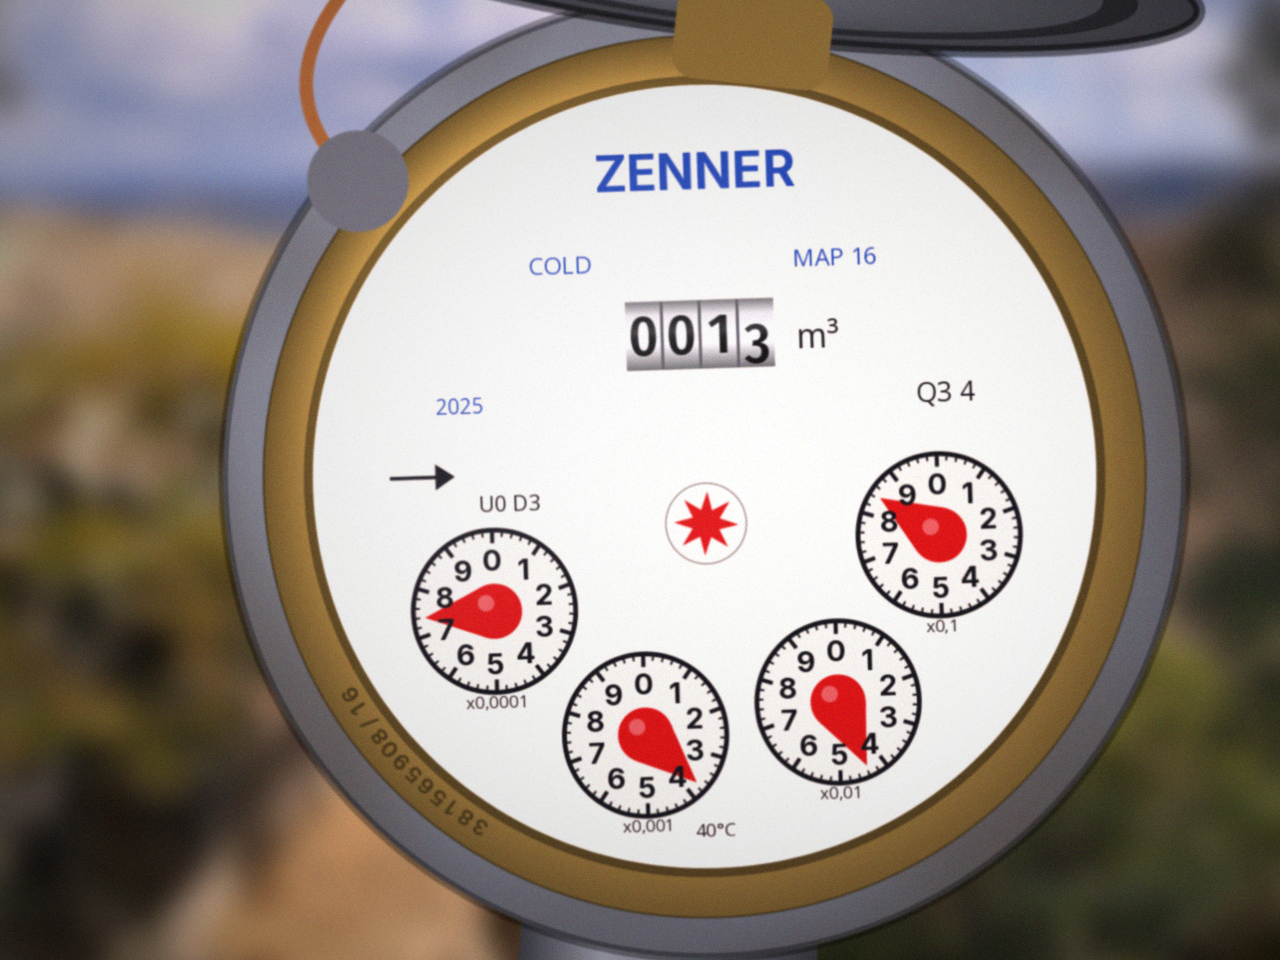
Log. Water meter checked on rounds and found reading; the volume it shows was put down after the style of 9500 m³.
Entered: 12.8437 m³
